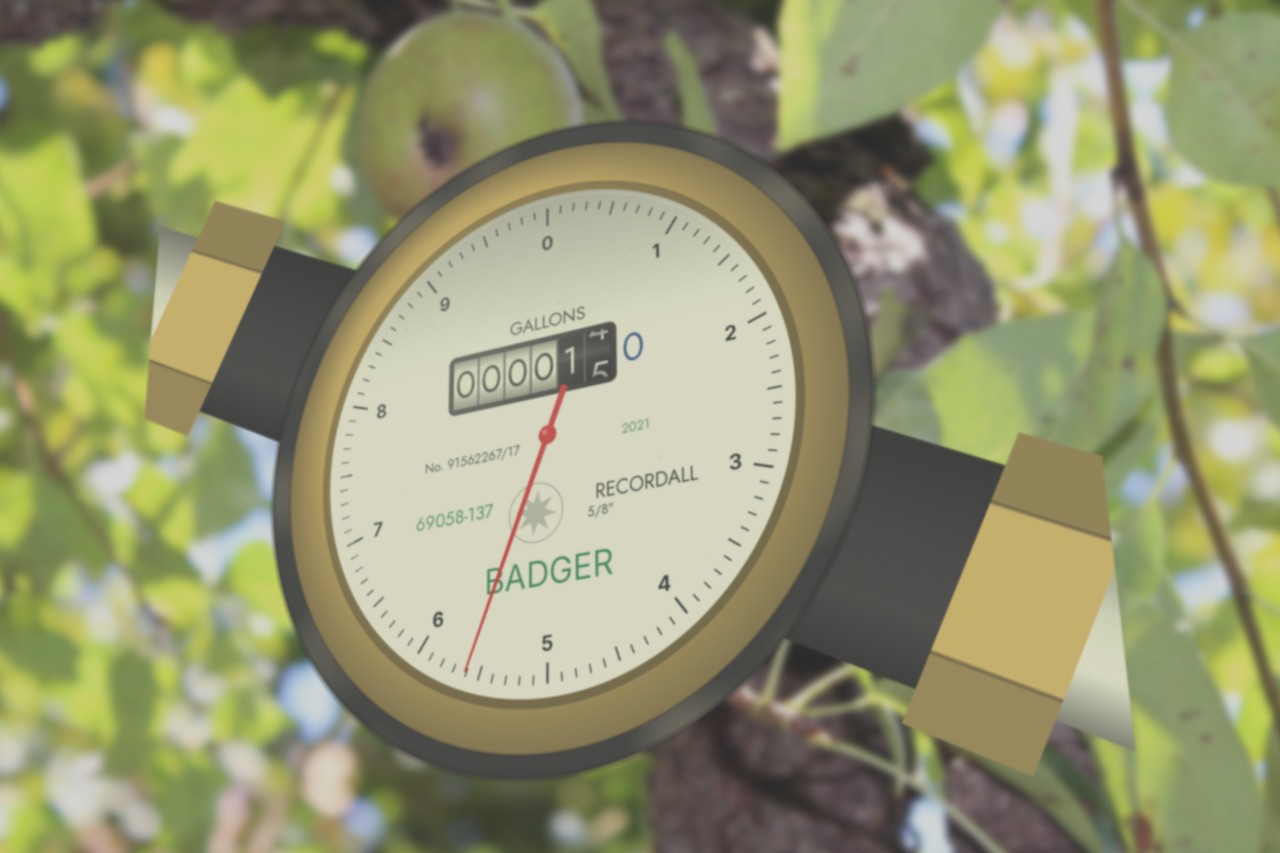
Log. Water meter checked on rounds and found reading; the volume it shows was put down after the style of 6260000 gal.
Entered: 145.6 gal
